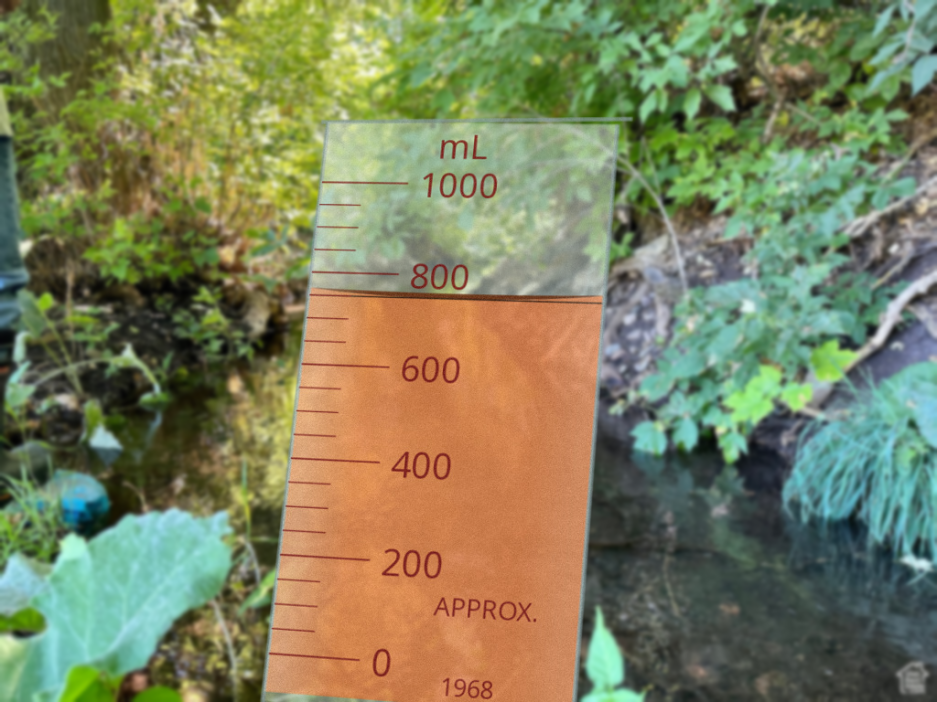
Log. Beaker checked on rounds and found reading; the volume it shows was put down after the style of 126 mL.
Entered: 750 mL
